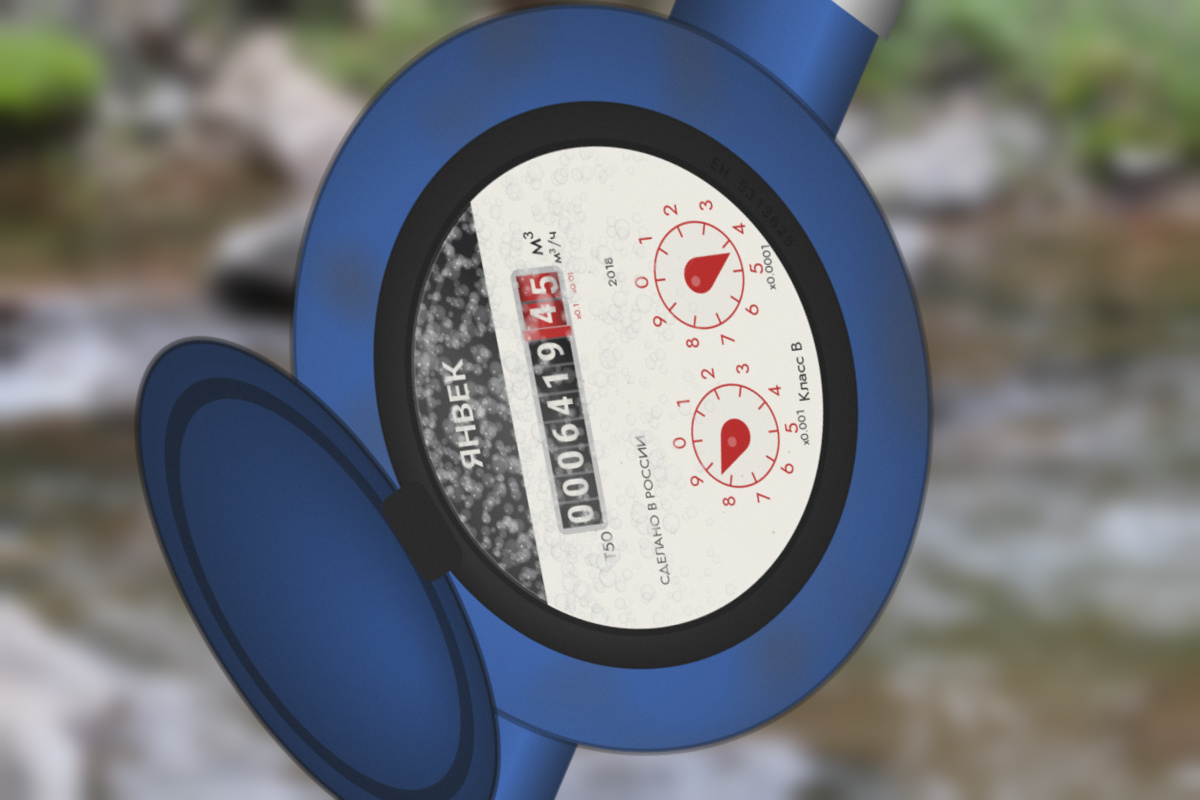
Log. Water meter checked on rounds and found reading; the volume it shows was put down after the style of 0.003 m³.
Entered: 6419.4484 m³
